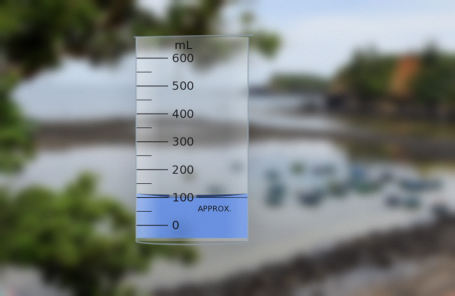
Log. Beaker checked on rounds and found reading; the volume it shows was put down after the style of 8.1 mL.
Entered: 100 mL
